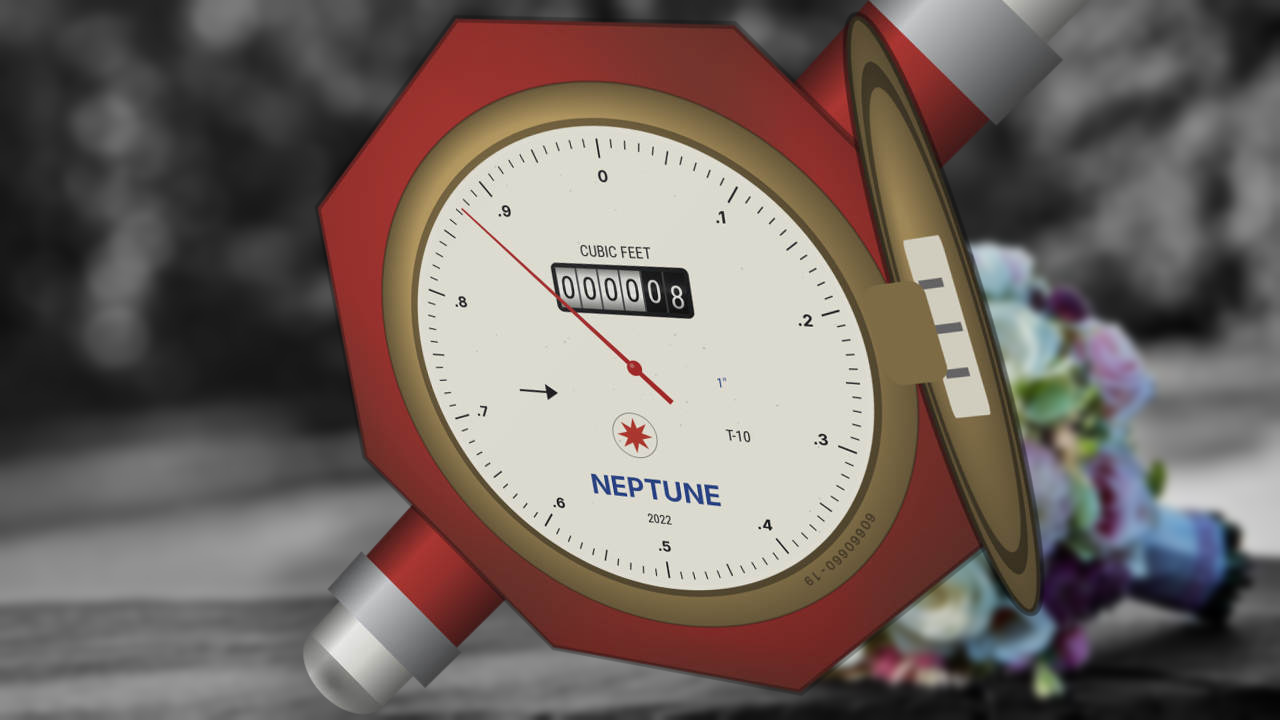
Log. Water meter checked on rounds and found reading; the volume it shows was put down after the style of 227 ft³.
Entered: 7.87 ft³
